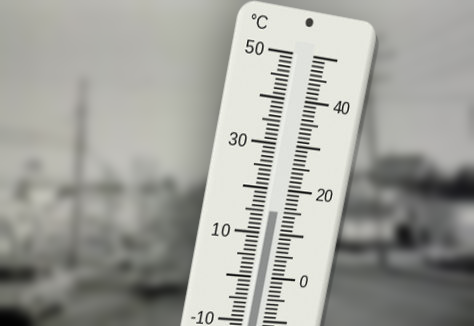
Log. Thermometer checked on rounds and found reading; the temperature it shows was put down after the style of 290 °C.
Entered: 15 °C
